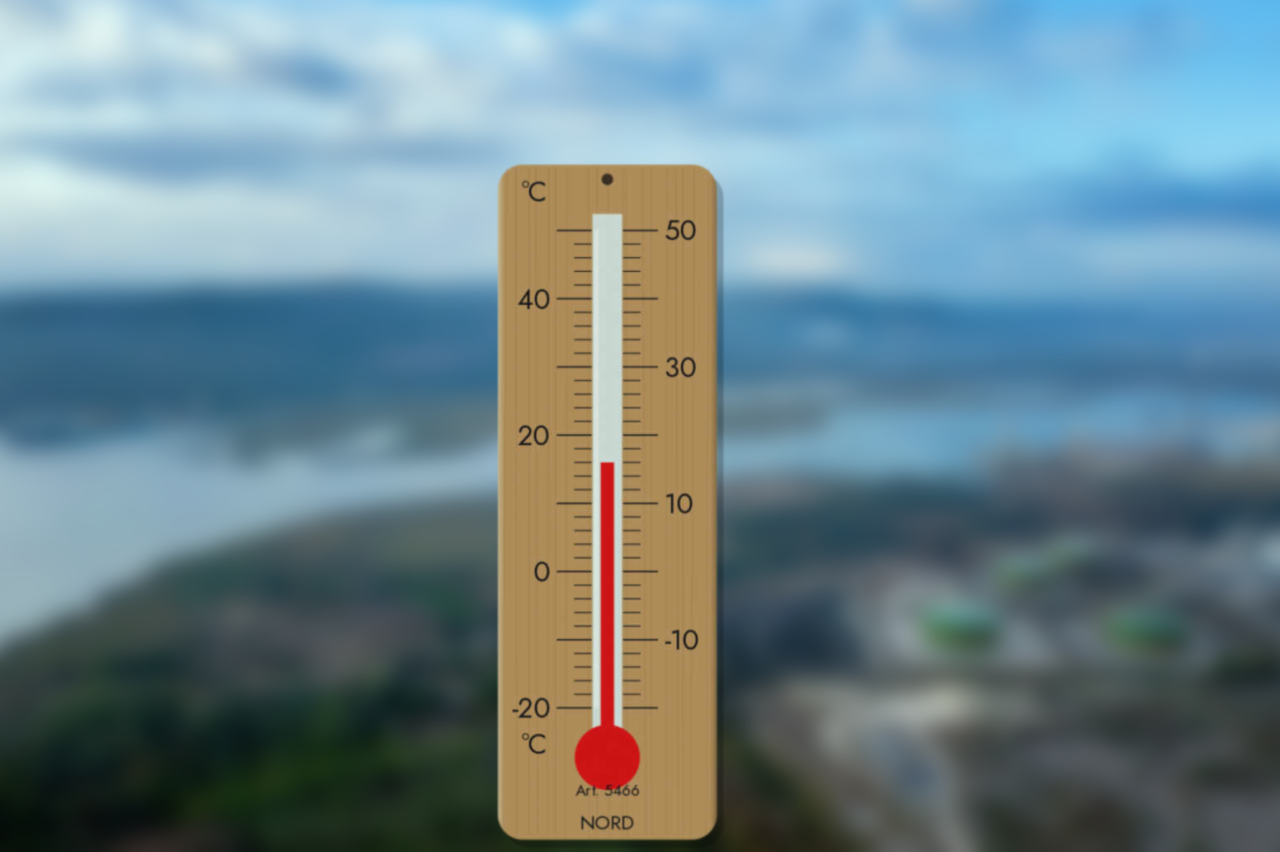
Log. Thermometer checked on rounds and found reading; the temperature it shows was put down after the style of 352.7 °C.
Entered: 16 °C
